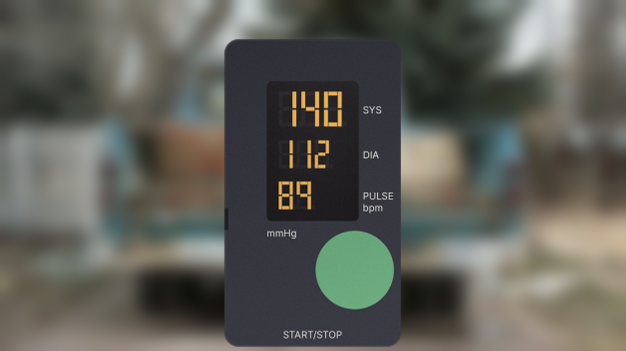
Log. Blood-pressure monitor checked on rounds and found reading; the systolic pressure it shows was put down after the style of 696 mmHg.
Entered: 140 mmHg
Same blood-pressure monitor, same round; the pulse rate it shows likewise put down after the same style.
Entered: 89 bpm
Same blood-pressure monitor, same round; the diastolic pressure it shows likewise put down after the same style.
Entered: 112 mmHg
